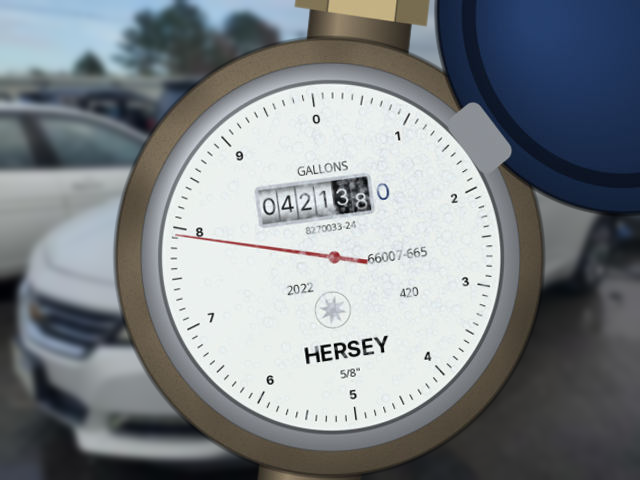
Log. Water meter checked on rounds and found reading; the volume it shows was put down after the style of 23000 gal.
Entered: 421377.9 gal
